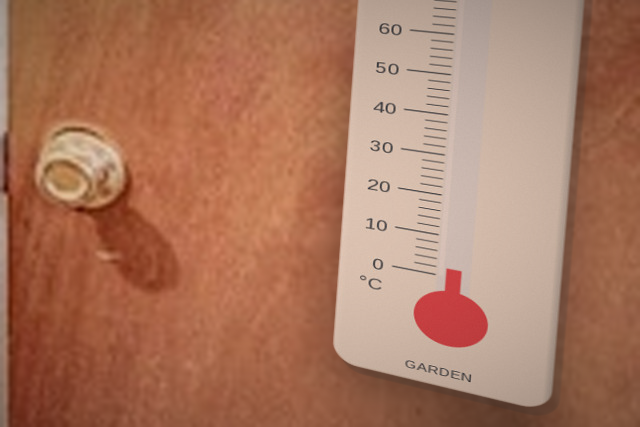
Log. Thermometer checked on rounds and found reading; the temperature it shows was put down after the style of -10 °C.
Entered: 2 °C
